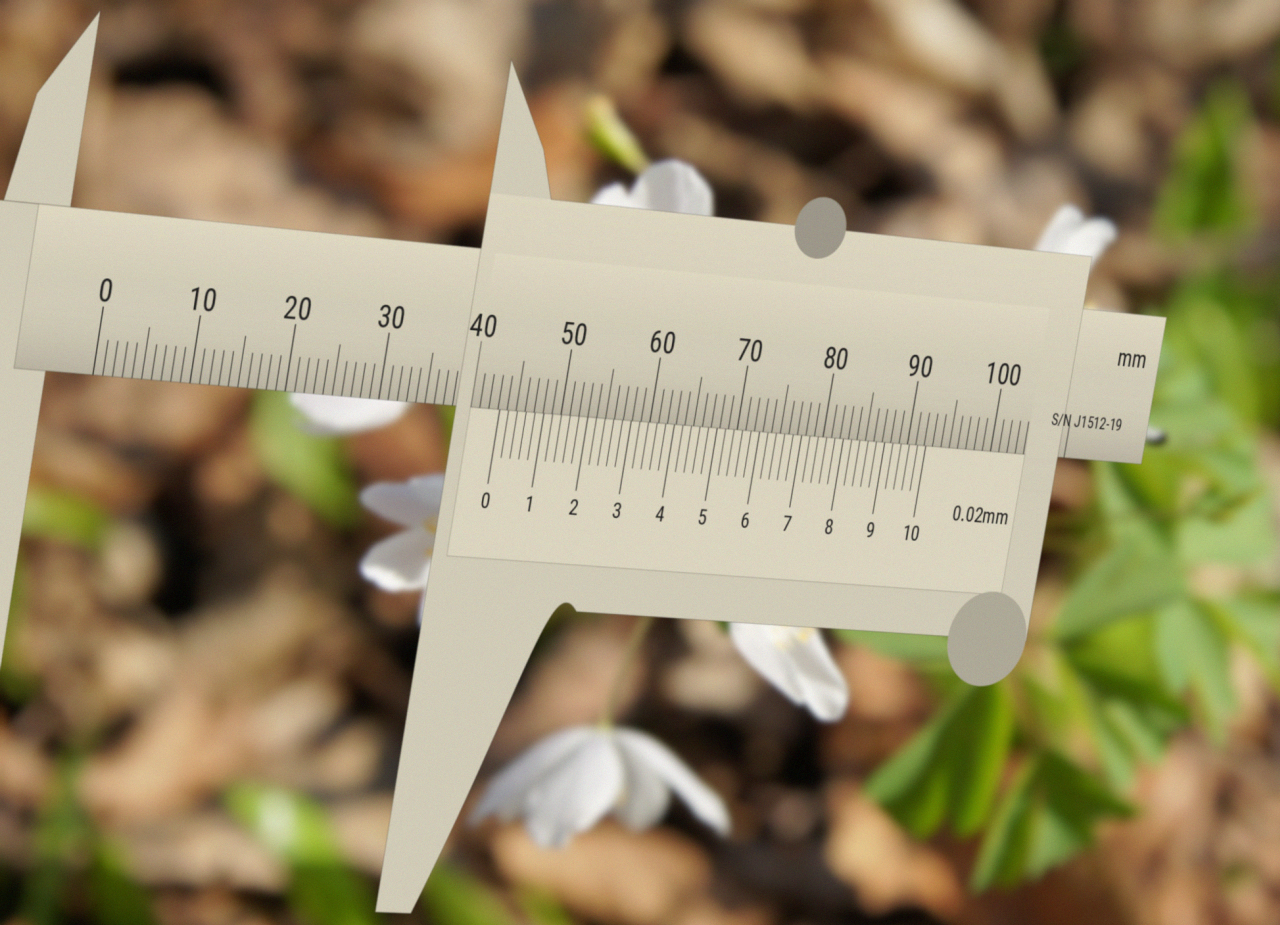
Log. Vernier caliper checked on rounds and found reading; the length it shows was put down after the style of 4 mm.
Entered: 43.2 mm
